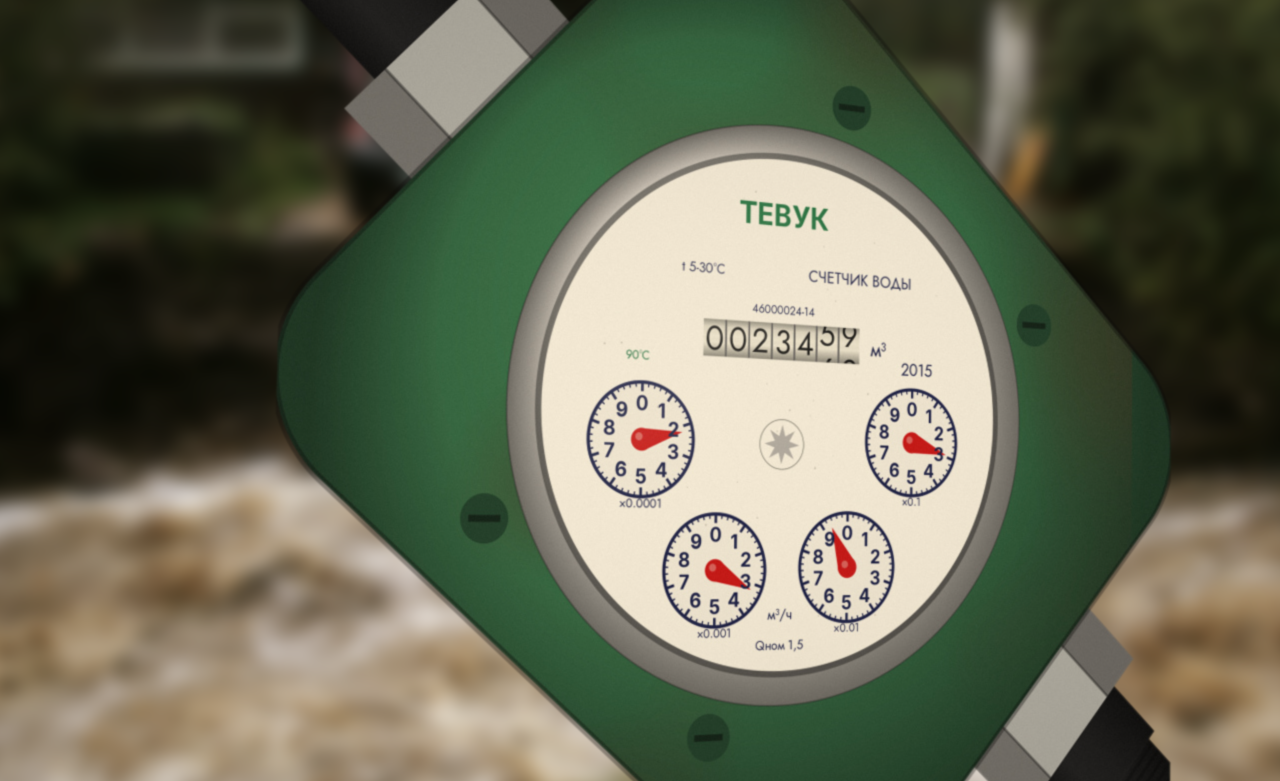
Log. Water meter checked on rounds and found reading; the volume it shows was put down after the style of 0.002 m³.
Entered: 23459.2932 m³
